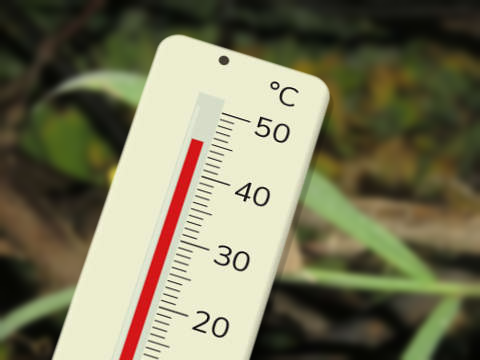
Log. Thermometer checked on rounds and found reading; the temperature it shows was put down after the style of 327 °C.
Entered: 45 °C
